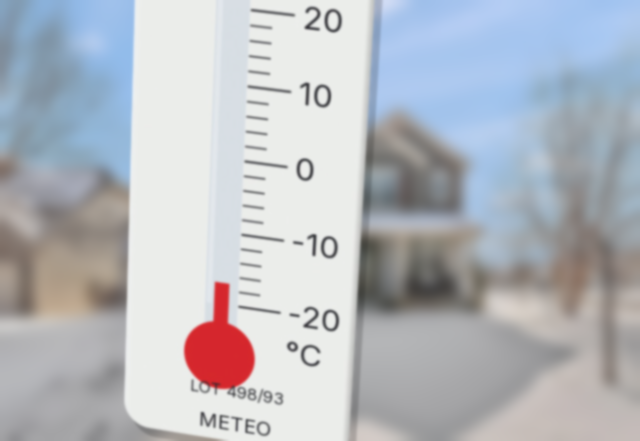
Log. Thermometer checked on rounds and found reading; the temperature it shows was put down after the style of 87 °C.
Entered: -17 °C
